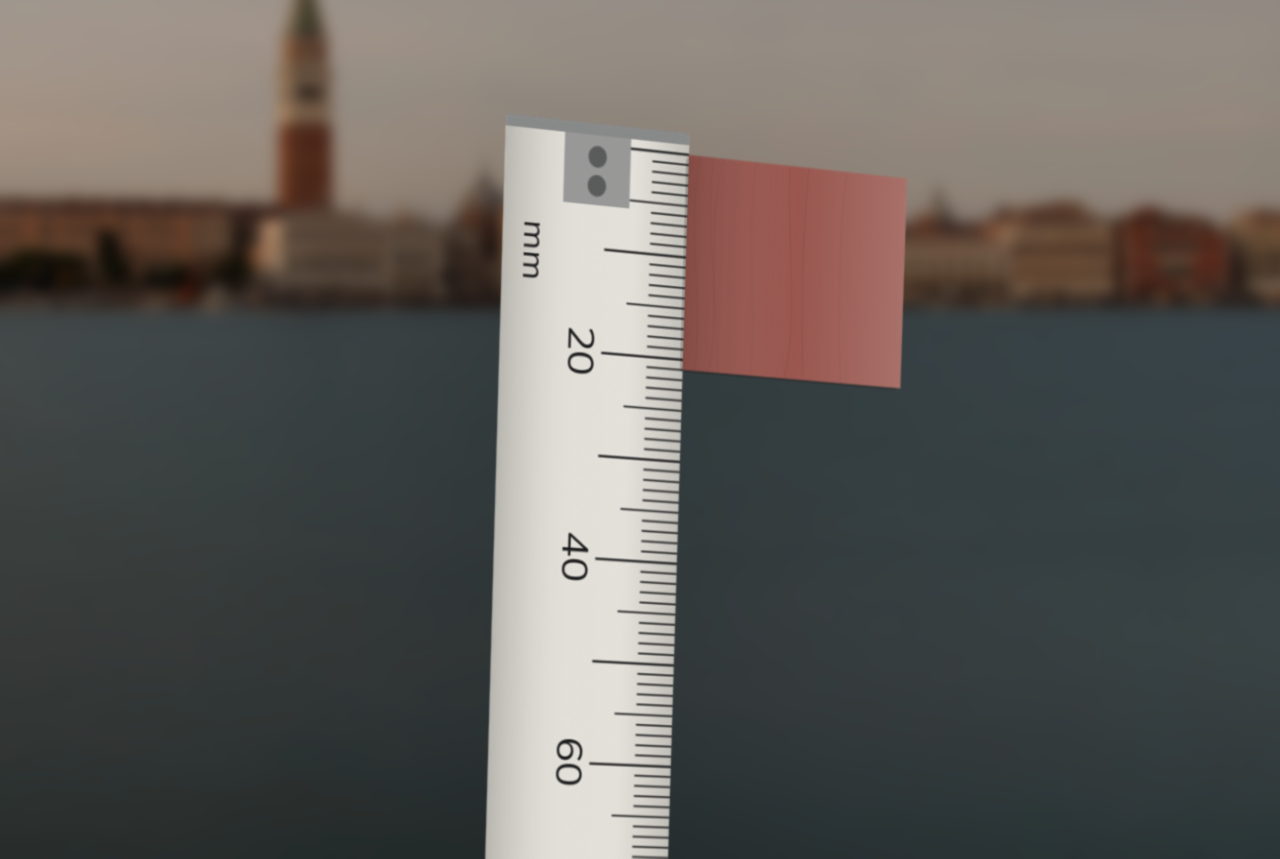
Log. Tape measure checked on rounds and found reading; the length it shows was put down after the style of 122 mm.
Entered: 21 mm
